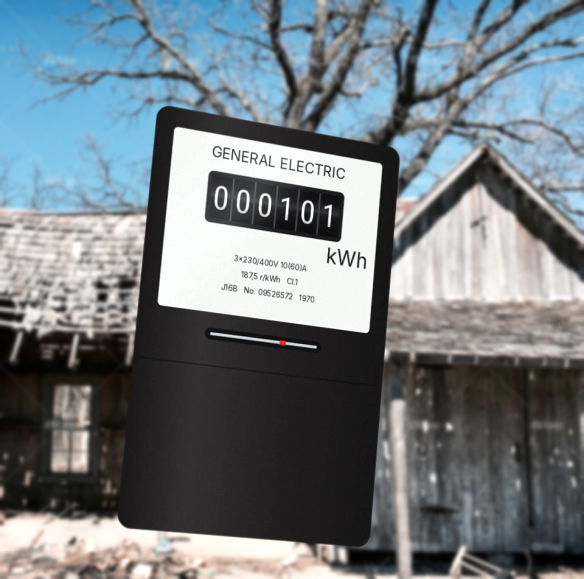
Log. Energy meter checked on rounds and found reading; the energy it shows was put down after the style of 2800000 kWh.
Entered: 101 kWh
